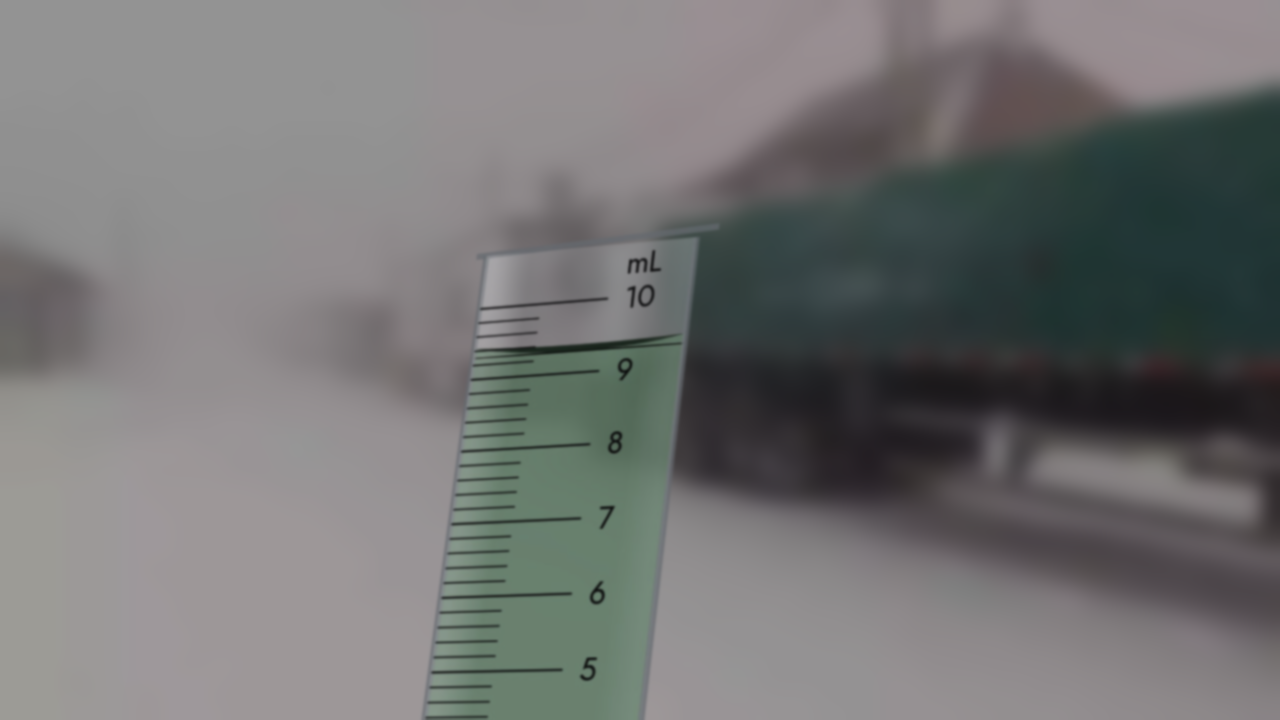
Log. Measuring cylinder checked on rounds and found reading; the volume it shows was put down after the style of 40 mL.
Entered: 9.3 mL
